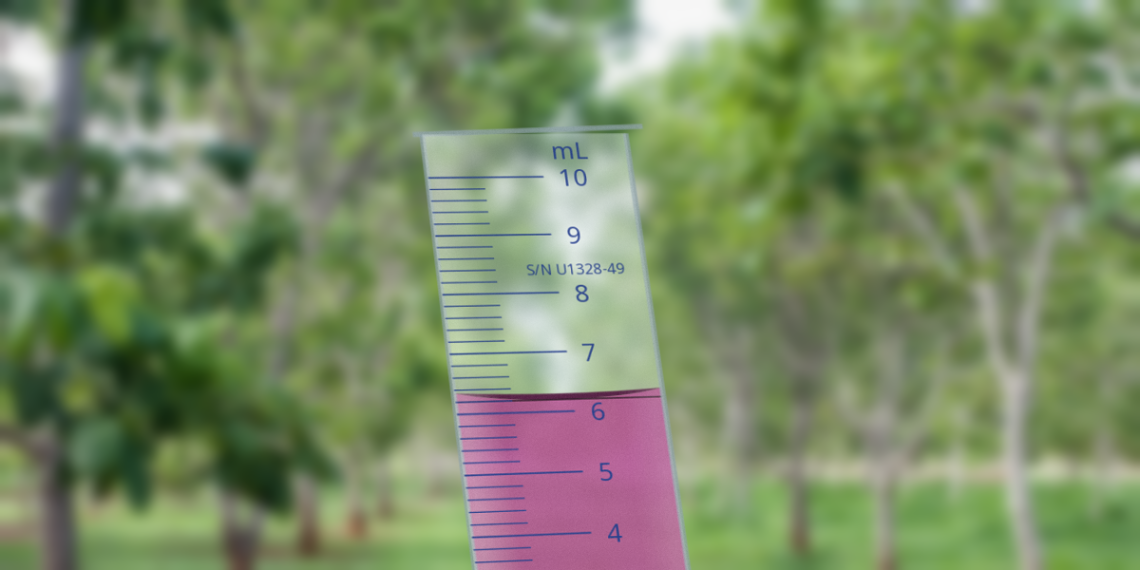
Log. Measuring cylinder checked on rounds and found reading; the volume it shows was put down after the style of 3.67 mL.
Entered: 6.2 mL
